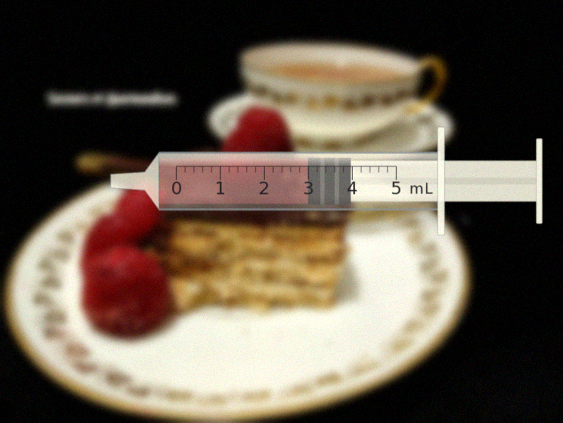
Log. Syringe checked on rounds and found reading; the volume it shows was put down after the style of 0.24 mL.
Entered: 3 mL
